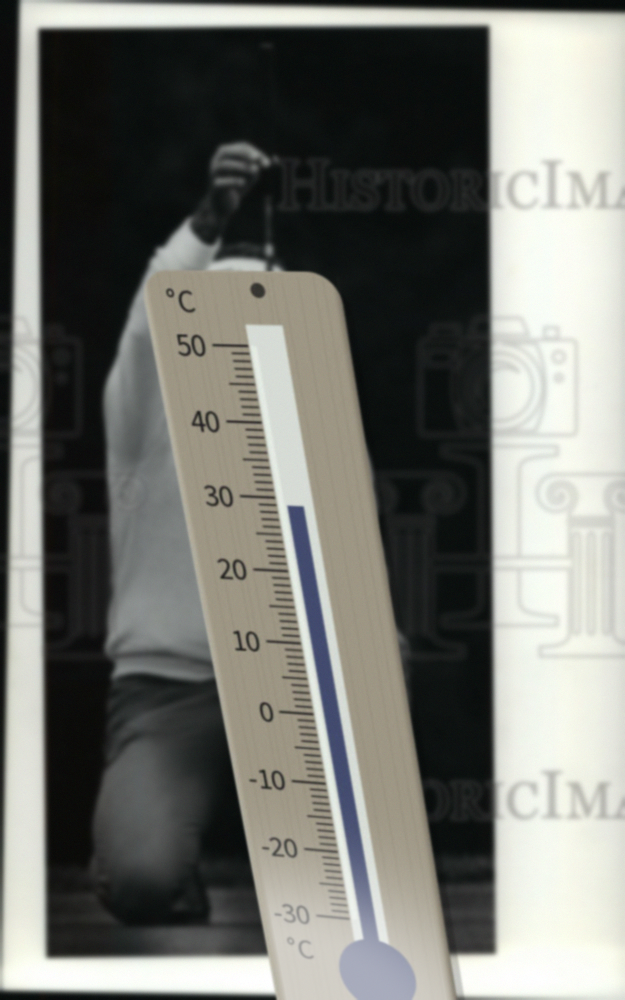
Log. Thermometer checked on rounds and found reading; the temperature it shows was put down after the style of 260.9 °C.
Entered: 29 °C
